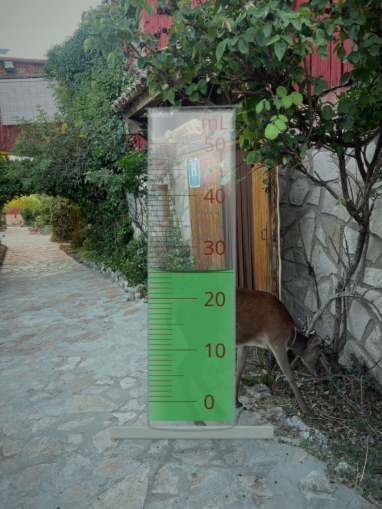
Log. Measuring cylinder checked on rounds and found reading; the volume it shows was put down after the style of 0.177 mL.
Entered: 25 mL
